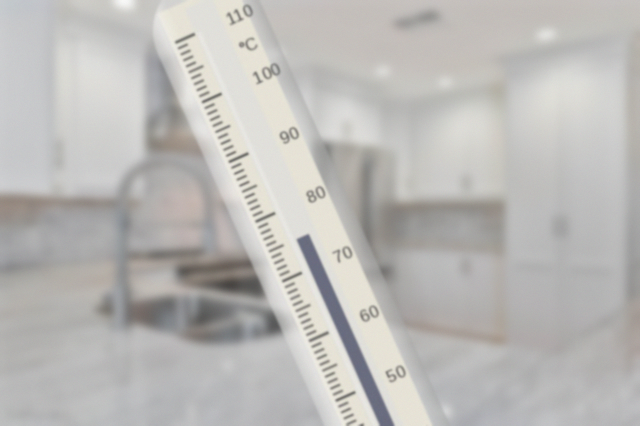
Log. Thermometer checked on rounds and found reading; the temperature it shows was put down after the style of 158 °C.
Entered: 75 °C
